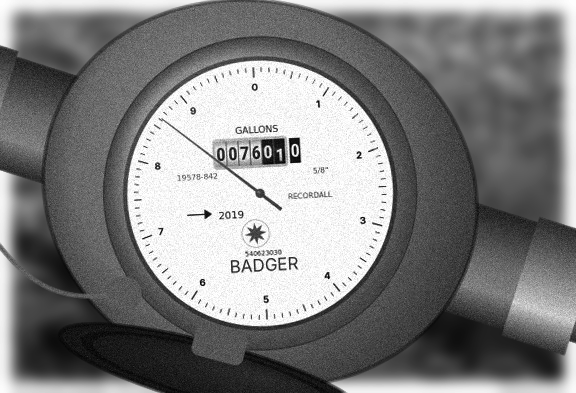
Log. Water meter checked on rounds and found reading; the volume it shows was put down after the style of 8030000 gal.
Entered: 76008.6 gal
